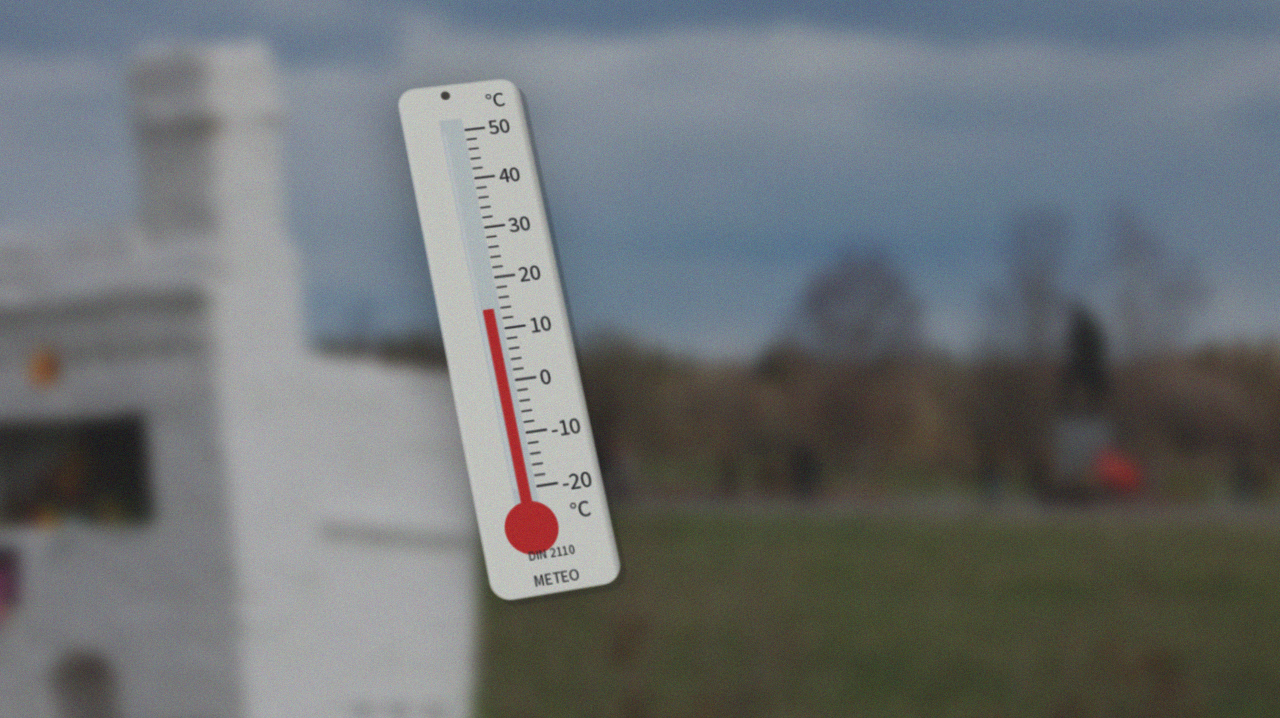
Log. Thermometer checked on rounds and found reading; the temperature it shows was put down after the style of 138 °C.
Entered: 14 °C
